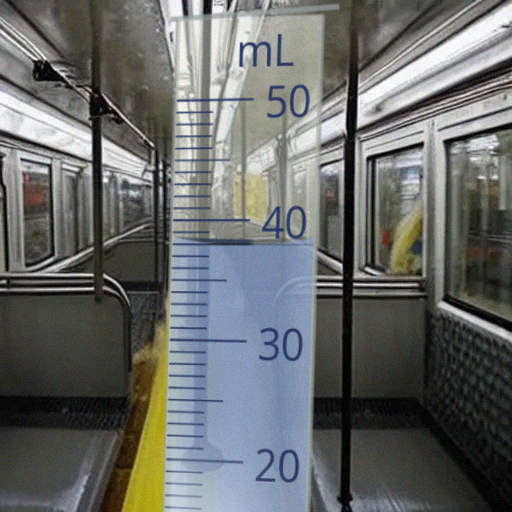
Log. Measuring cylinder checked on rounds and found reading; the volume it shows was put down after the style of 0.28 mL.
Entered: 38 mL
